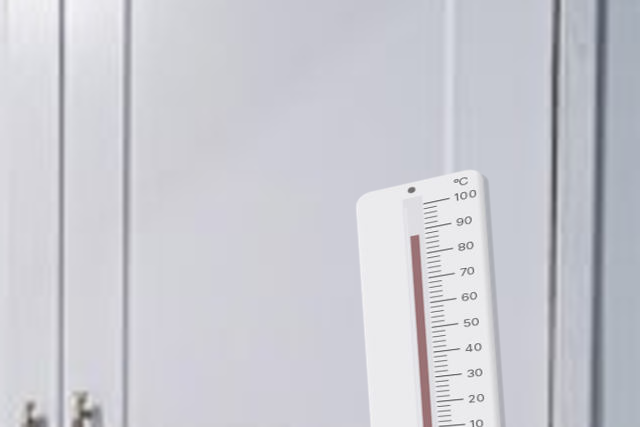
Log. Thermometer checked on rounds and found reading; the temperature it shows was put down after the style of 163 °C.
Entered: 88 °C
